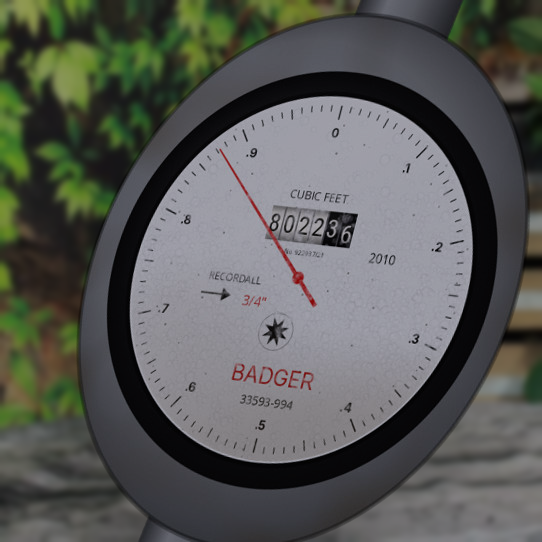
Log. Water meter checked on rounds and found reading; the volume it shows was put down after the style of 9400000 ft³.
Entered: 802235.87 ft³
